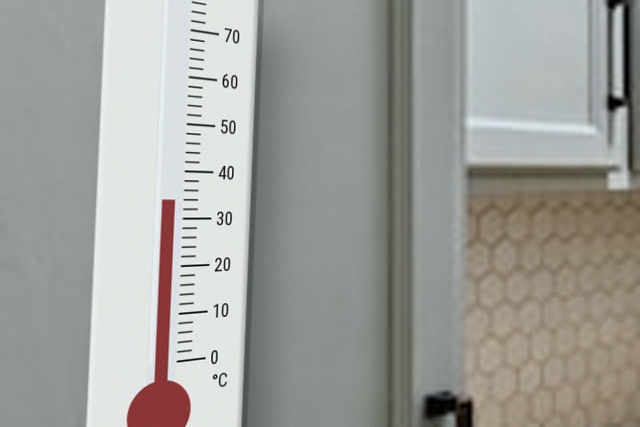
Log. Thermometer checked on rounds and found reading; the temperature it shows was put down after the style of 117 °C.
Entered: 34 °C
